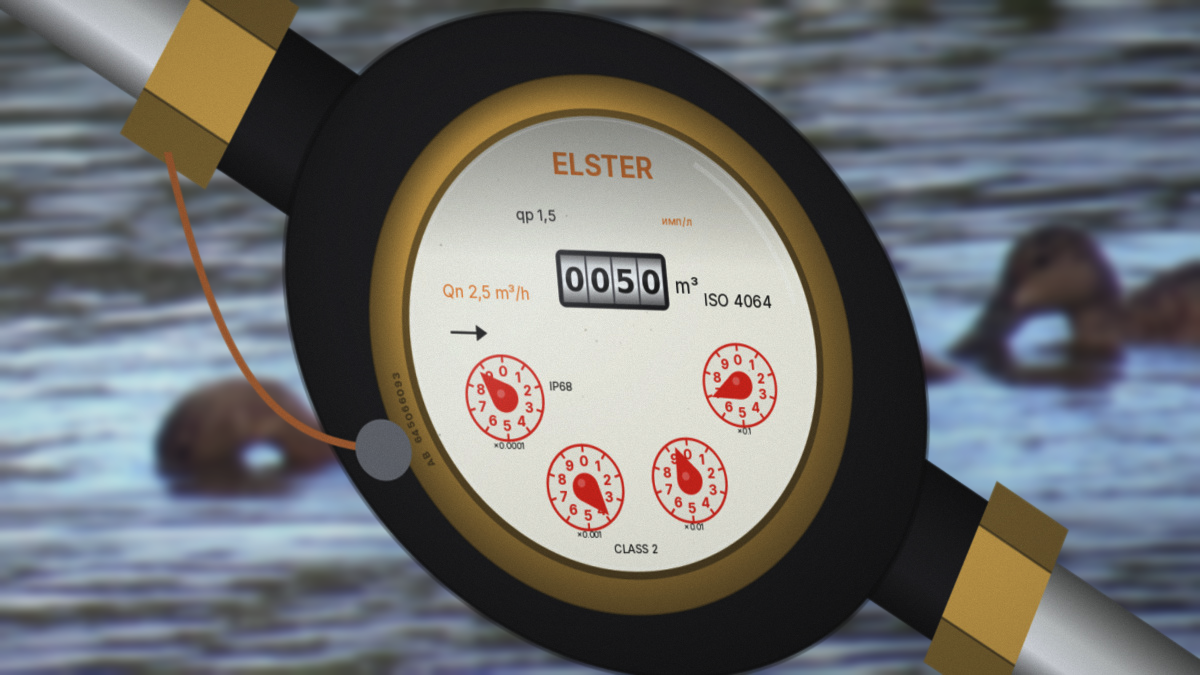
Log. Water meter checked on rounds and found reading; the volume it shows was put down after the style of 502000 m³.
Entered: 50.6938 m³
